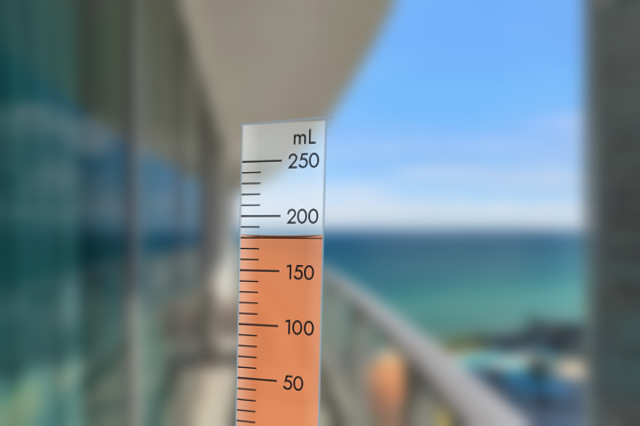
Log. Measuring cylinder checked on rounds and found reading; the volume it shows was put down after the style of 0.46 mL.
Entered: 180 mL
